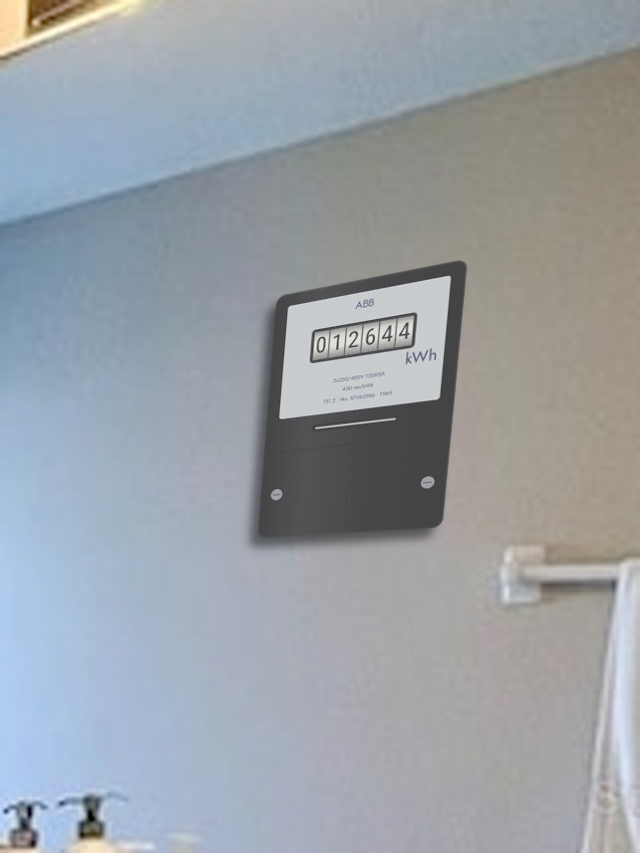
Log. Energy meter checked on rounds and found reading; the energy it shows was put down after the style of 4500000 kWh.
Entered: 12644 kWh
